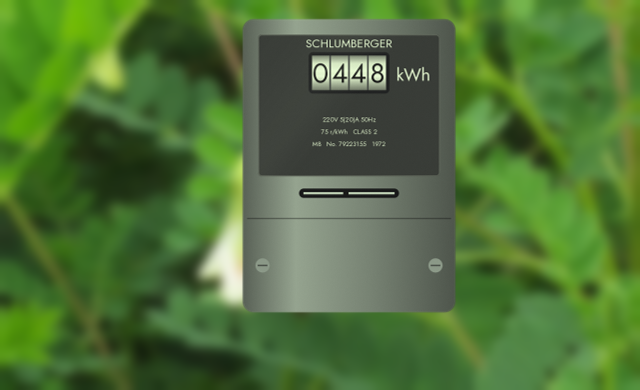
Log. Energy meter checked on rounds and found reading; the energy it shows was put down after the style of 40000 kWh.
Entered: 448 kWh
